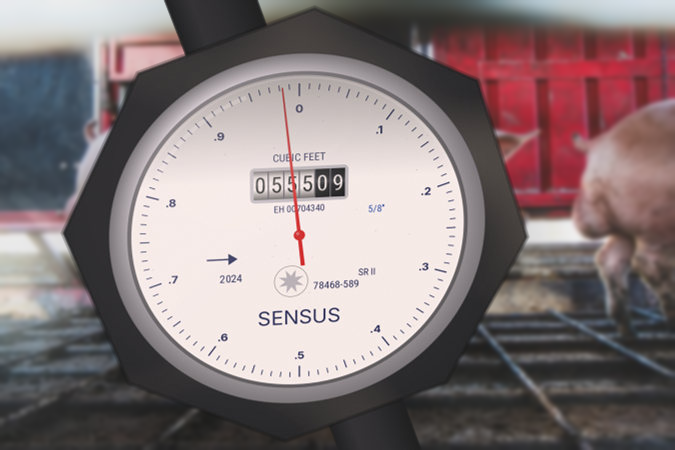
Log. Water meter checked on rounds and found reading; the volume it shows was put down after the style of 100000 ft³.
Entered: 55508.98 ft³
